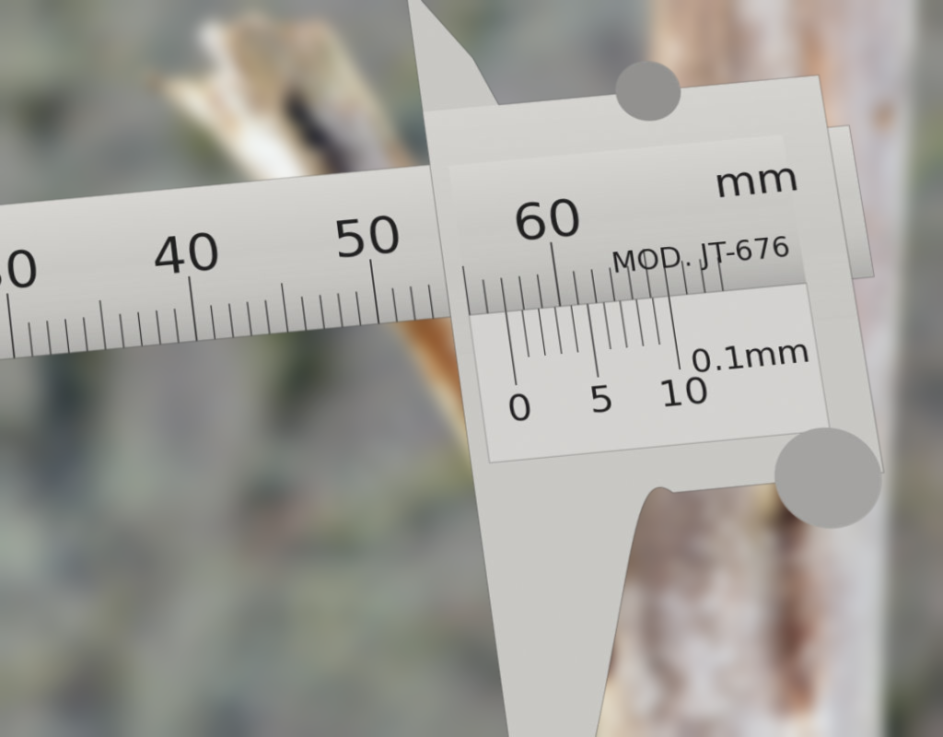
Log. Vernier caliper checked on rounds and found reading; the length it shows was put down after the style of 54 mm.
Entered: 57.0 mm
